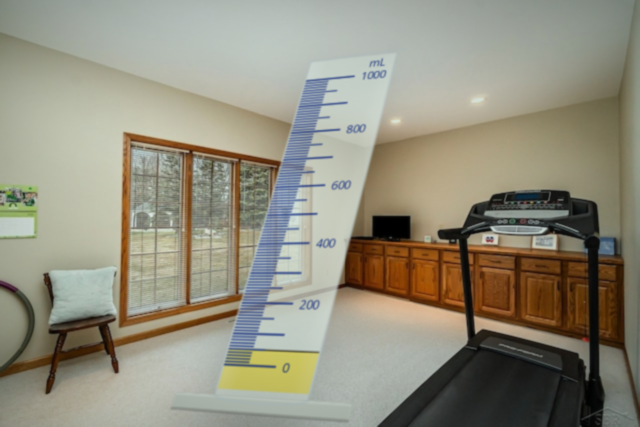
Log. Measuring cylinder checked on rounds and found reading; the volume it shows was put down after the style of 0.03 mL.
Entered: 50 mL
